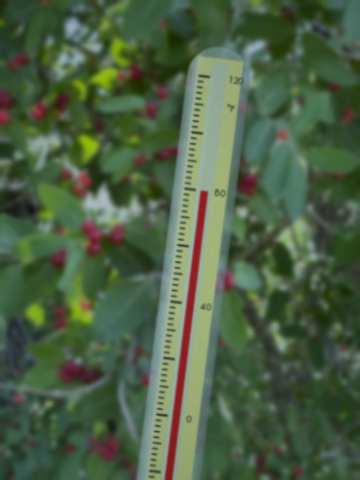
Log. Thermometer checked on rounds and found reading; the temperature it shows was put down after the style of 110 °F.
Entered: 80 °F
